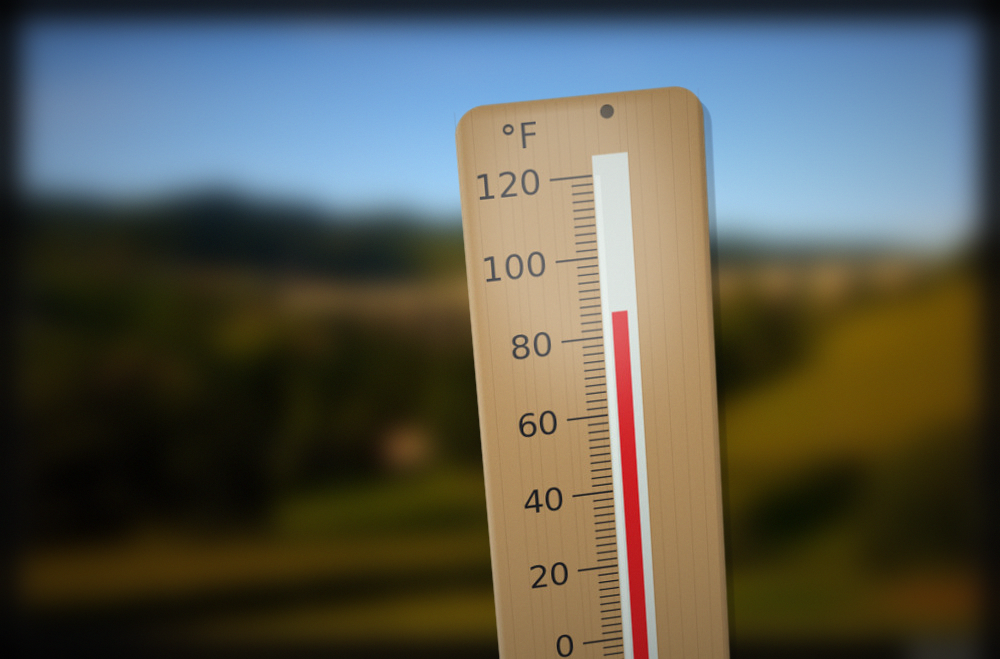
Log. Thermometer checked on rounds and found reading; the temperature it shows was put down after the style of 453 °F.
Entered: 86 °F
